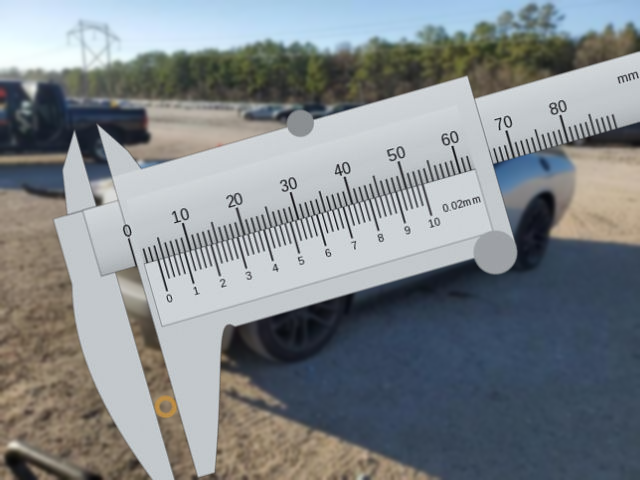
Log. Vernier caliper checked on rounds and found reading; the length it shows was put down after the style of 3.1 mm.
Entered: 4.0 mm
